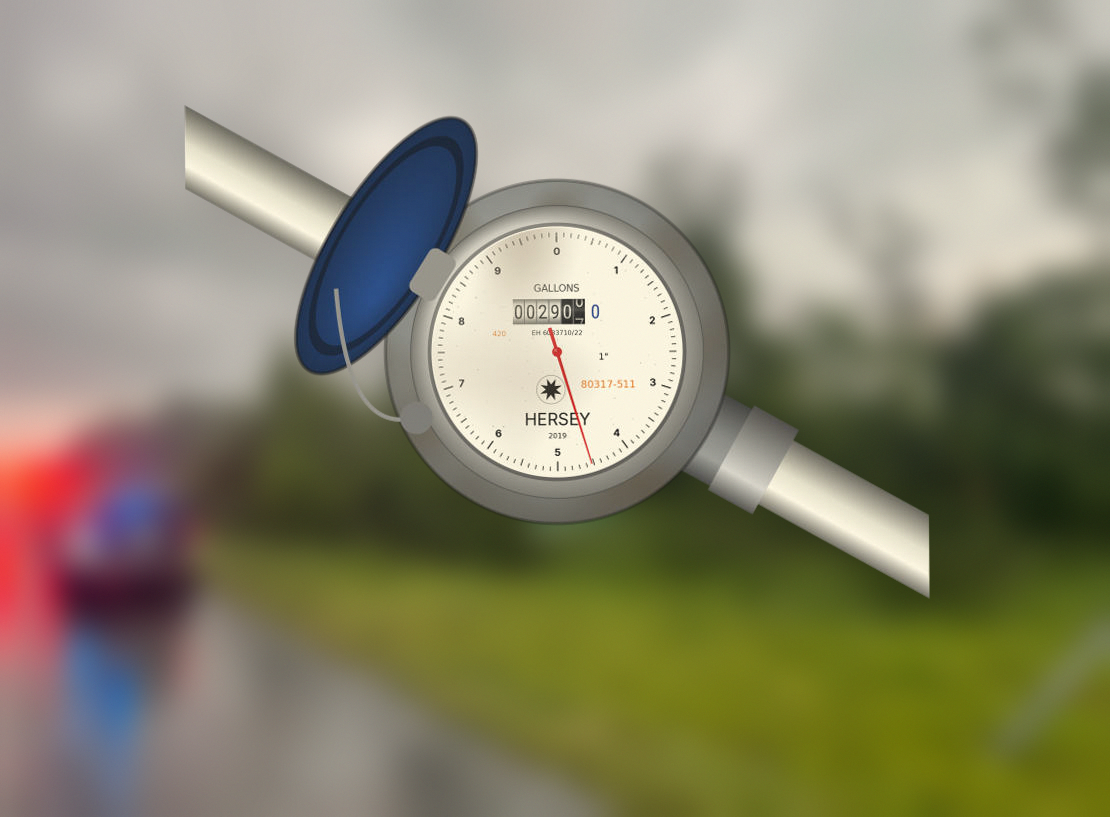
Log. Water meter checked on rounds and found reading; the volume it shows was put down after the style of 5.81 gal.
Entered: 29064.5 gal
